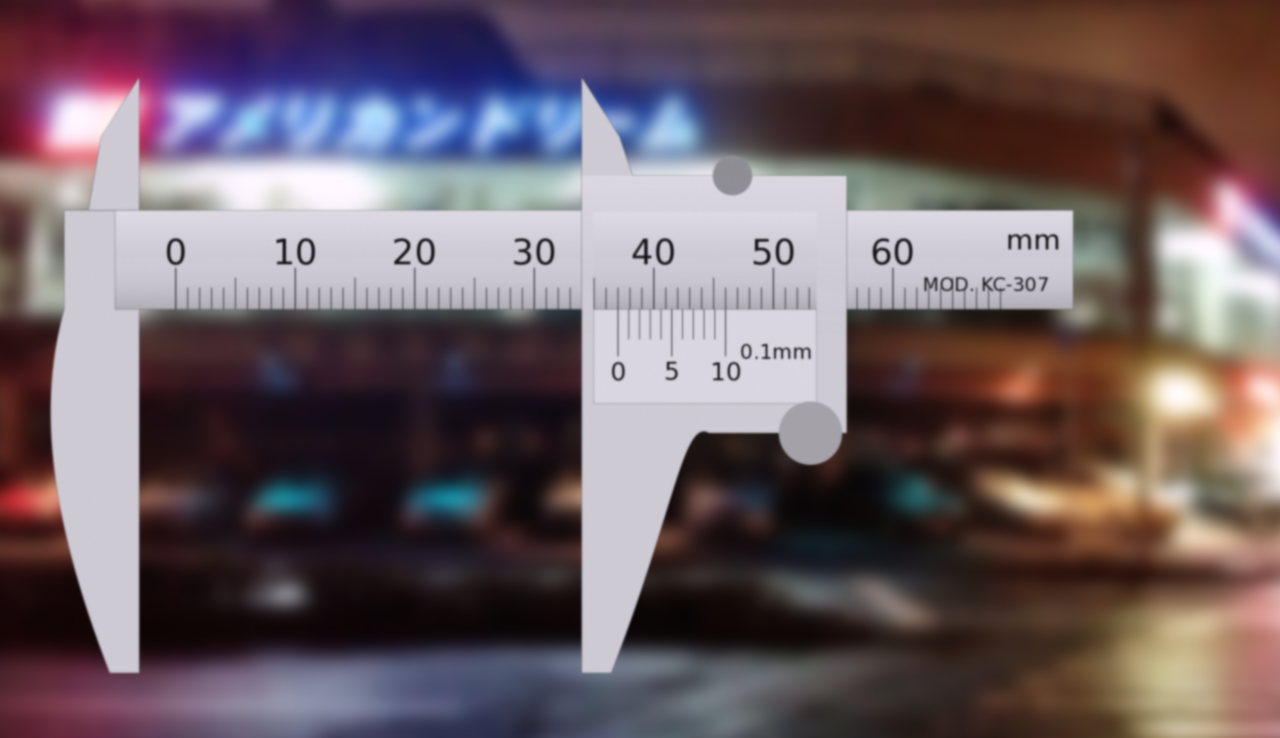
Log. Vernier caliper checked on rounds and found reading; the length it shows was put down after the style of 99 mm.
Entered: 37.0 mm
